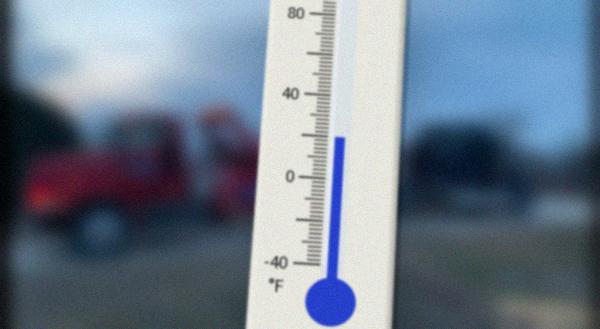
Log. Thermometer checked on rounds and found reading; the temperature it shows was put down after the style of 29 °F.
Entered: 20 °F
